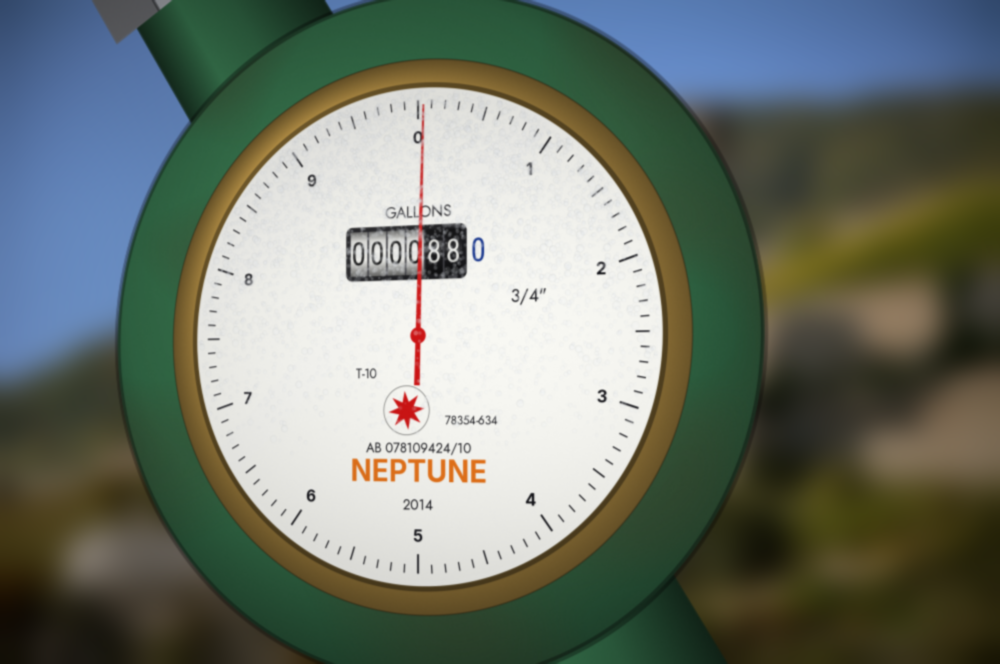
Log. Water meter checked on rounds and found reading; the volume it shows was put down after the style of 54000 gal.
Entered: 880.0 gal
